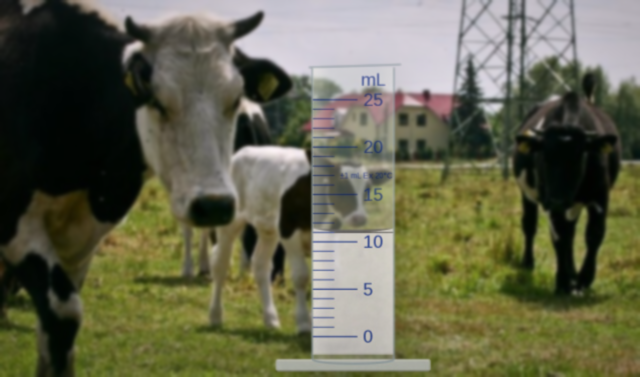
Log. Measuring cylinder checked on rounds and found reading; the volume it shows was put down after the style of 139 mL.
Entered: 11 mL
